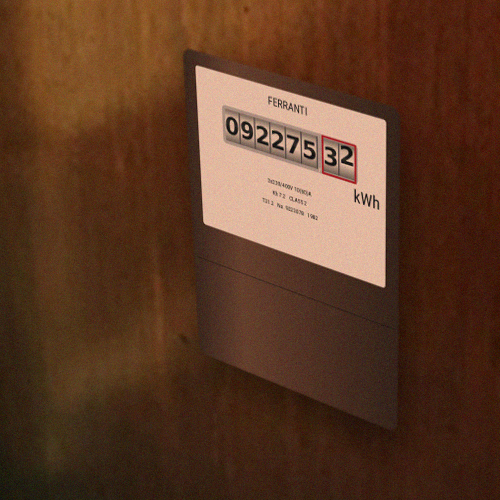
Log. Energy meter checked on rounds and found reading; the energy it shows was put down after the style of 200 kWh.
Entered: 92275.32 kWh
